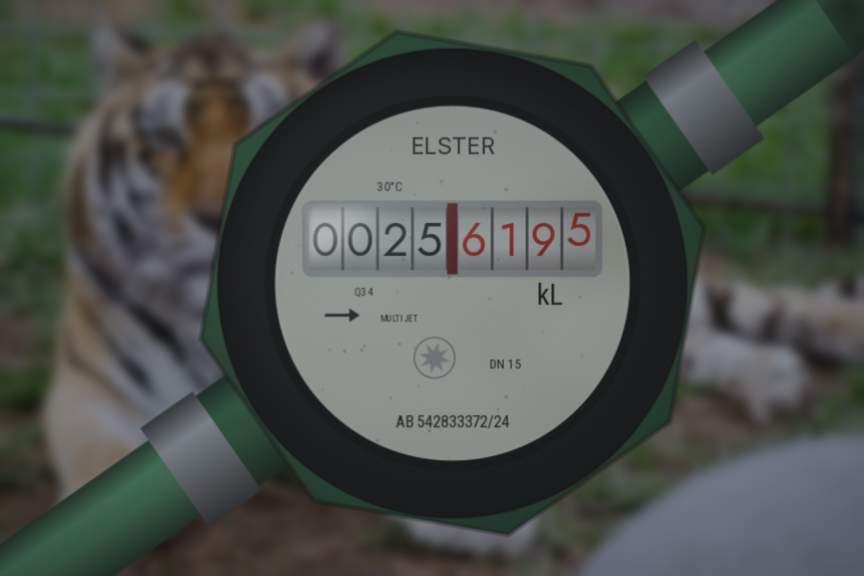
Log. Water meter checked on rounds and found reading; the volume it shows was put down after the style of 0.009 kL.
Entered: 25.6195 kL
